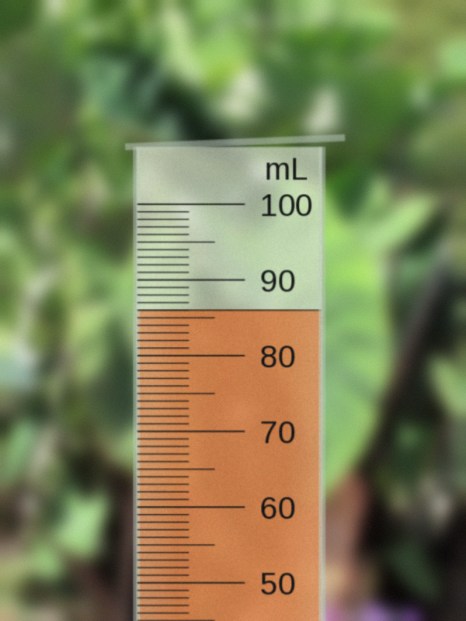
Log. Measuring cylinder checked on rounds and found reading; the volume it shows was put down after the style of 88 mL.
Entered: 86 mL
